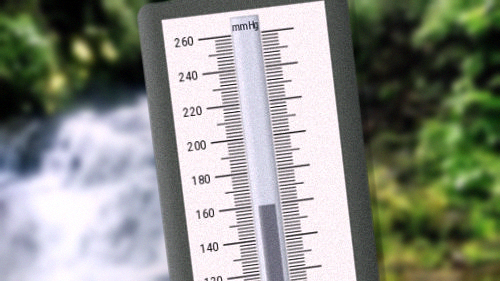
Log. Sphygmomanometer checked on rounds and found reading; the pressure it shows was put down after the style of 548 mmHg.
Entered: 160 mmHg
